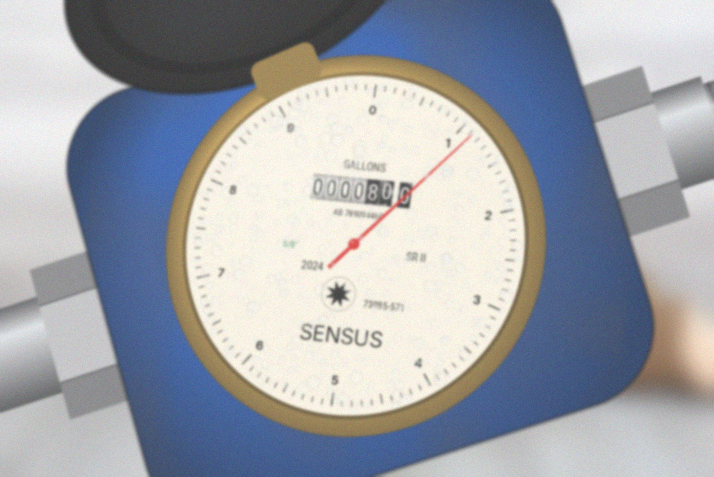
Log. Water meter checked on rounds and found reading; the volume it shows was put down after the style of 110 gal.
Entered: 801.1 gal
